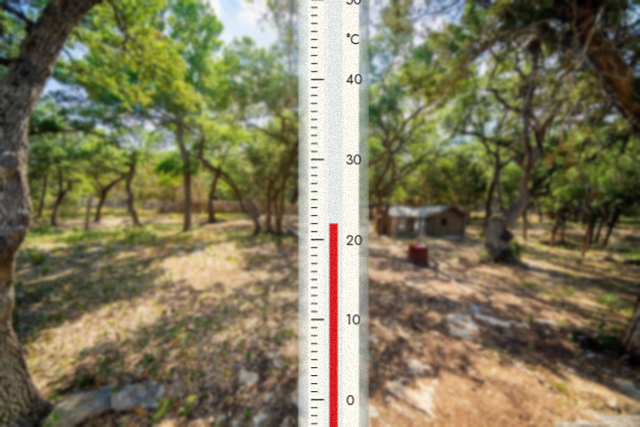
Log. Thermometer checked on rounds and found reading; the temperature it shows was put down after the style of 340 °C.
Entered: 22 °C
